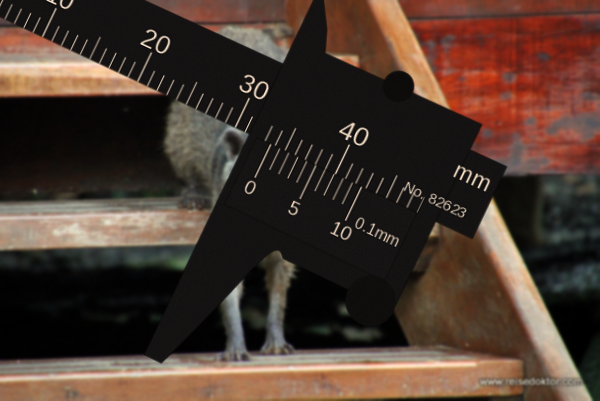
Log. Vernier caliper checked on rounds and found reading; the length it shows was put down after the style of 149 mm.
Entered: 33.6 mm
